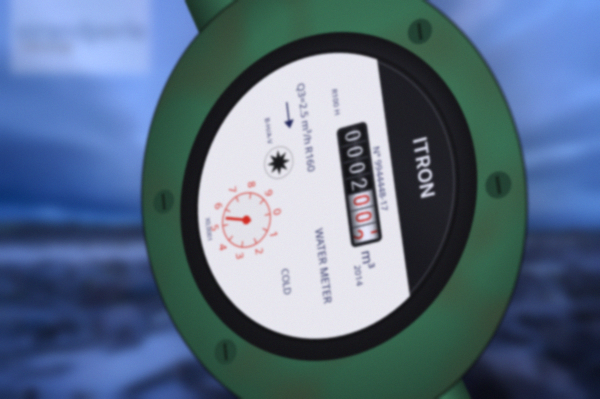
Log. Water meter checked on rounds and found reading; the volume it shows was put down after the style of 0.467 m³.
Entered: 2.0015 m³
